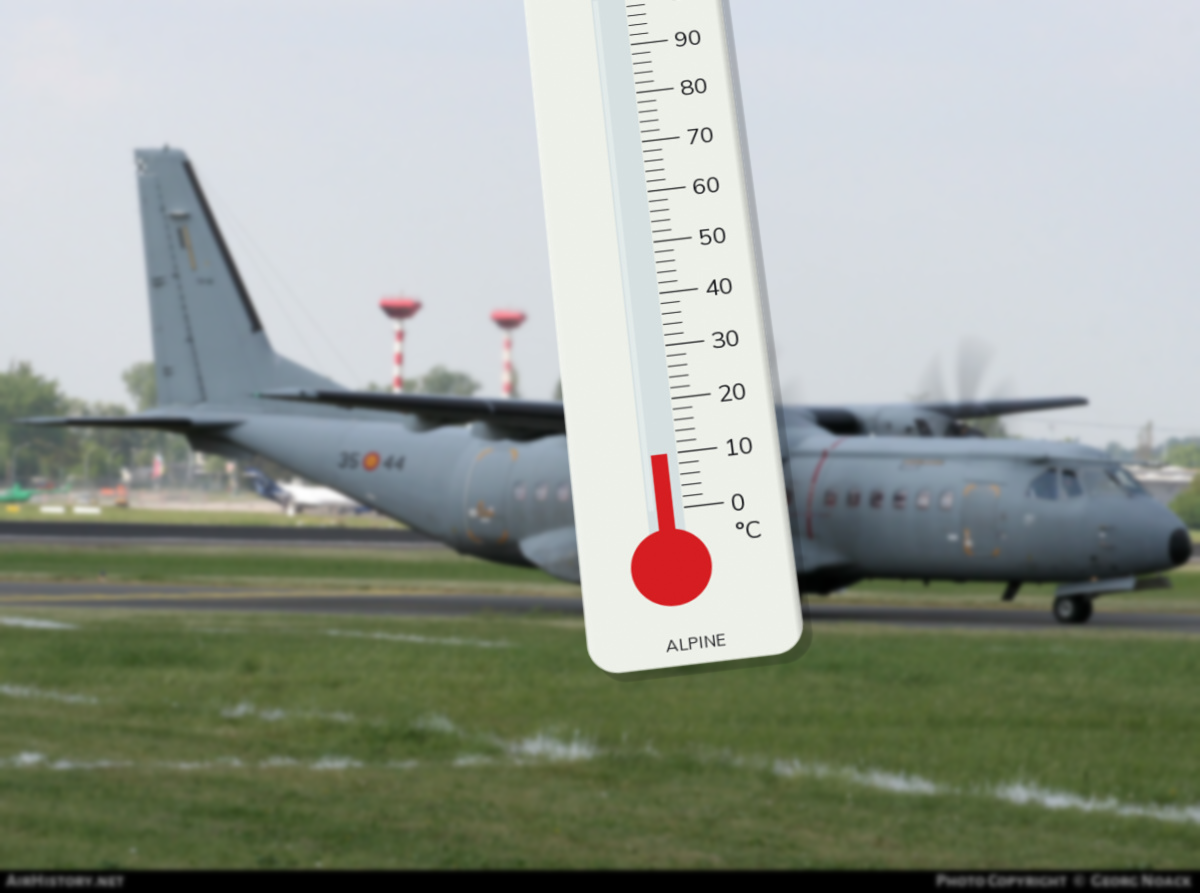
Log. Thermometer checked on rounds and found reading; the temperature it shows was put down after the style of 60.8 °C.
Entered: 10 °C
